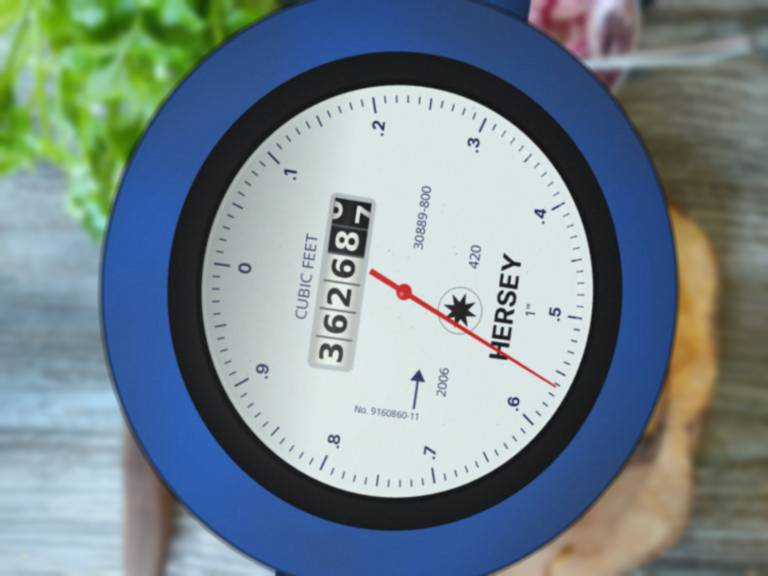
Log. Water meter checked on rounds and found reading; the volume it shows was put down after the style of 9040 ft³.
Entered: 362686.56 ft³
